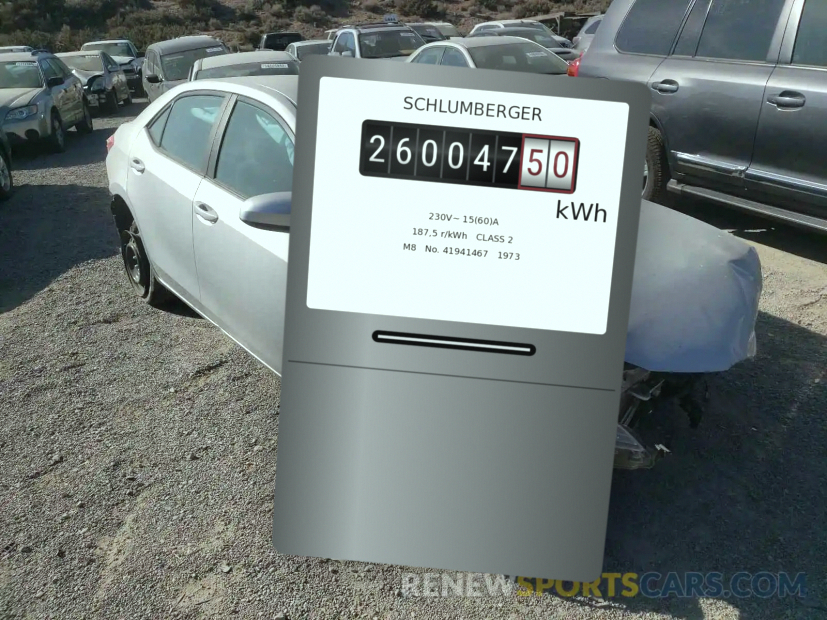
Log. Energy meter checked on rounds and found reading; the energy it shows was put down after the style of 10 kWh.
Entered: 260047.50 kWh
